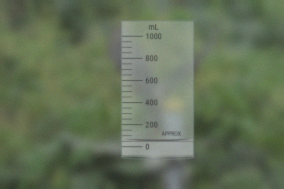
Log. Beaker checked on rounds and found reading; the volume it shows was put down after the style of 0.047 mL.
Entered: 50 mL
